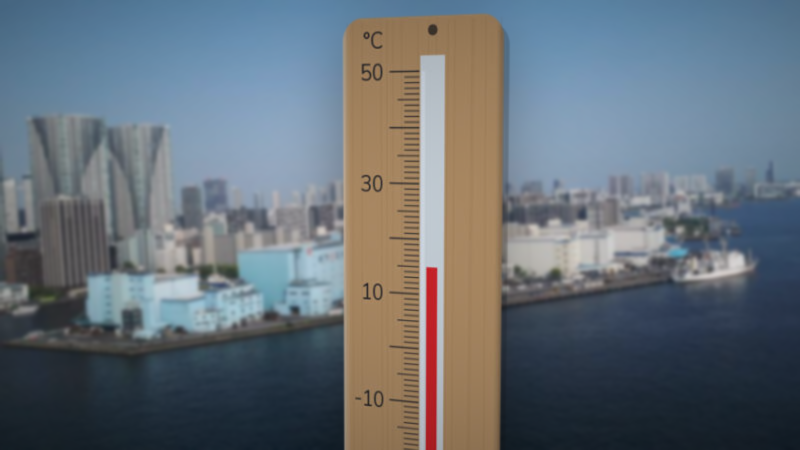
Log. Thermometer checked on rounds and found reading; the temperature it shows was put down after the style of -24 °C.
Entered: 15 °C
